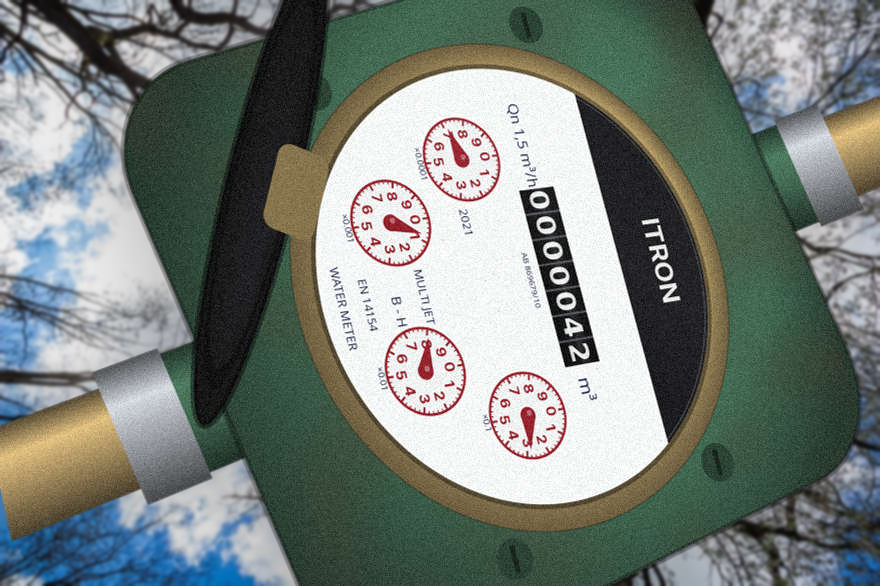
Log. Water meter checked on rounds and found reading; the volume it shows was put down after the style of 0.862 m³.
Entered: 42.2807 m³
